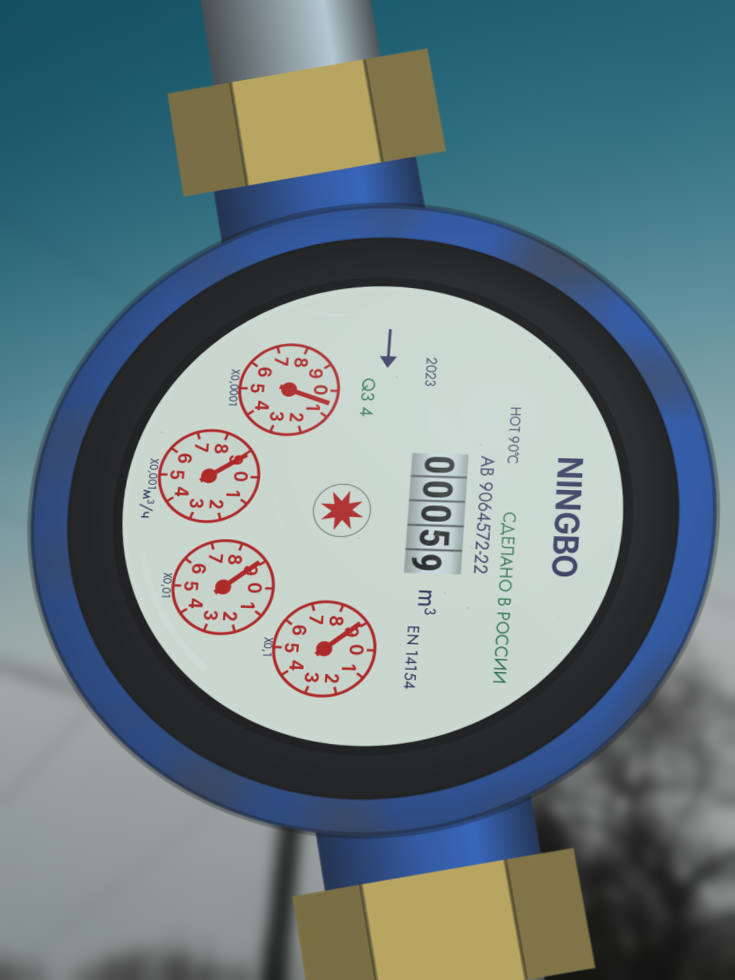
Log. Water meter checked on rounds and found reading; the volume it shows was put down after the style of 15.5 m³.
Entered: 58.8890 m³
